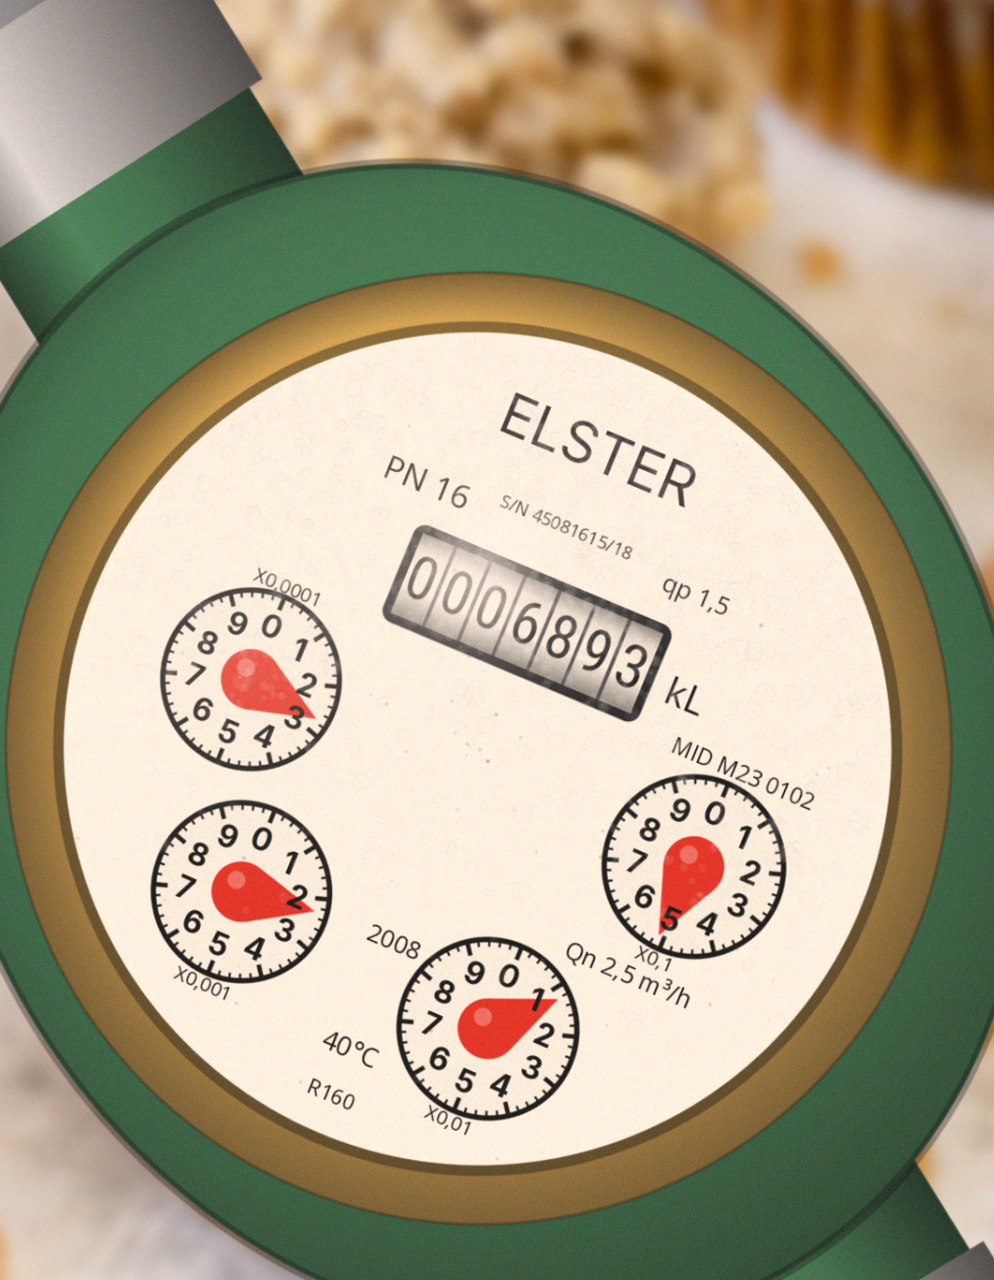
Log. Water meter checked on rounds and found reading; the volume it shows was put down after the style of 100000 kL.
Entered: 6893.5122 kL
